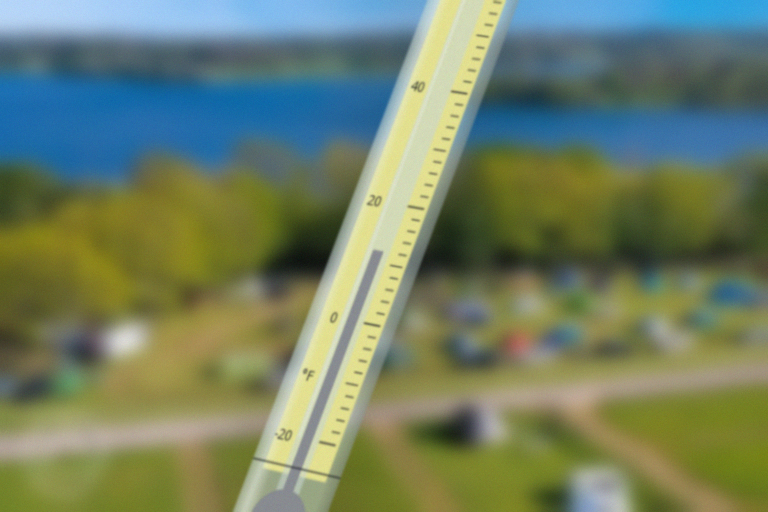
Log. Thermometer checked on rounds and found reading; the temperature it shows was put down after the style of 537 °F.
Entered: 12 °F
